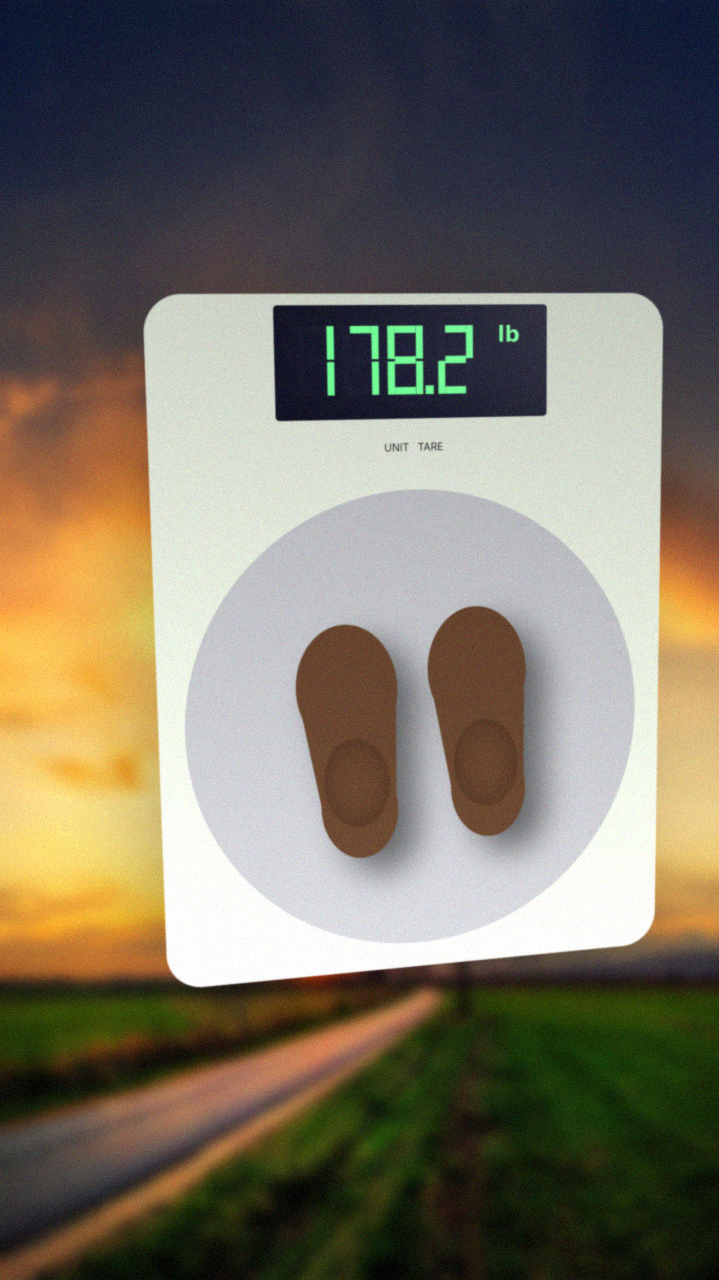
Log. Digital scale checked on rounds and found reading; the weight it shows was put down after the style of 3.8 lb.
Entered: 178.2 lb
